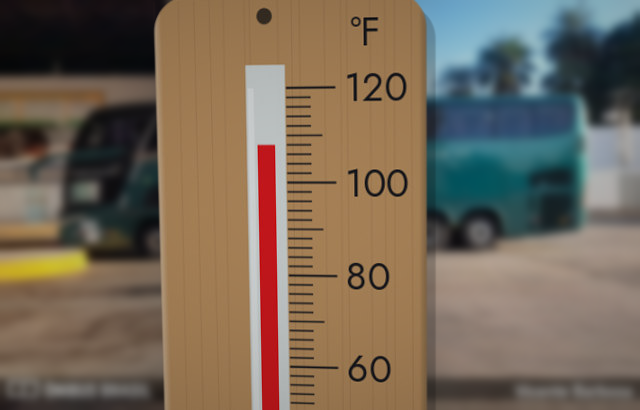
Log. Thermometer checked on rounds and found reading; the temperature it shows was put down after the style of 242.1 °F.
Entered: 108 °F
